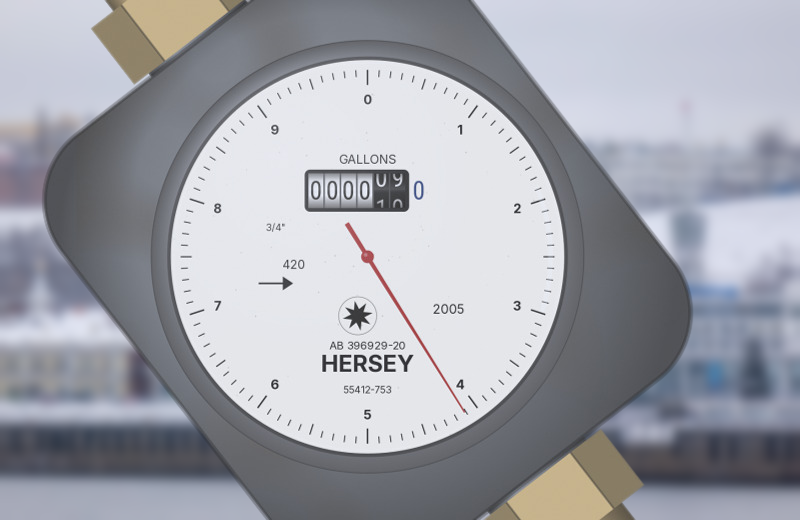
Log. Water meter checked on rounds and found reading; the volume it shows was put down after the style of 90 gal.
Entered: 94.1 gal
